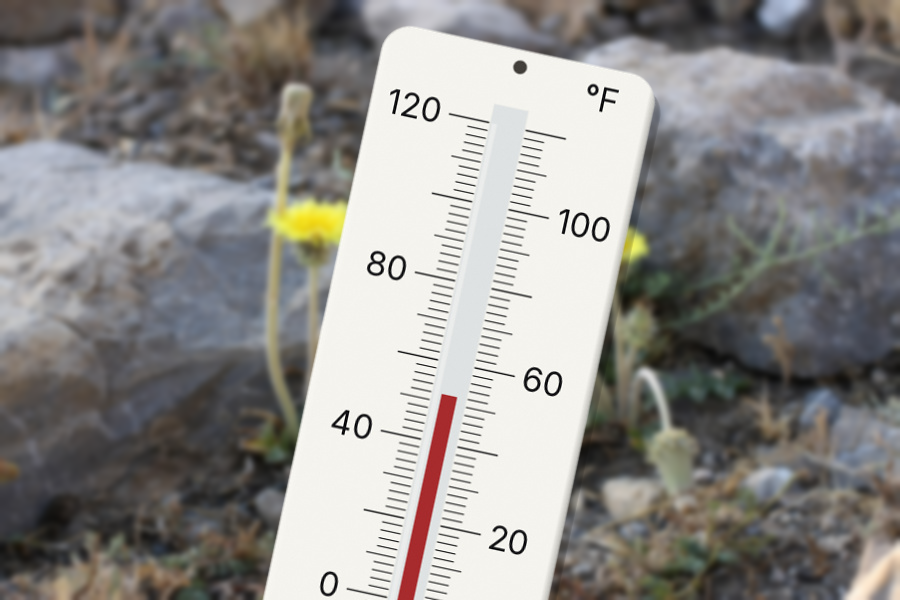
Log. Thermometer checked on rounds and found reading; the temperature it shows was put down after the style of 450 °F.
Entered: 52 °F
